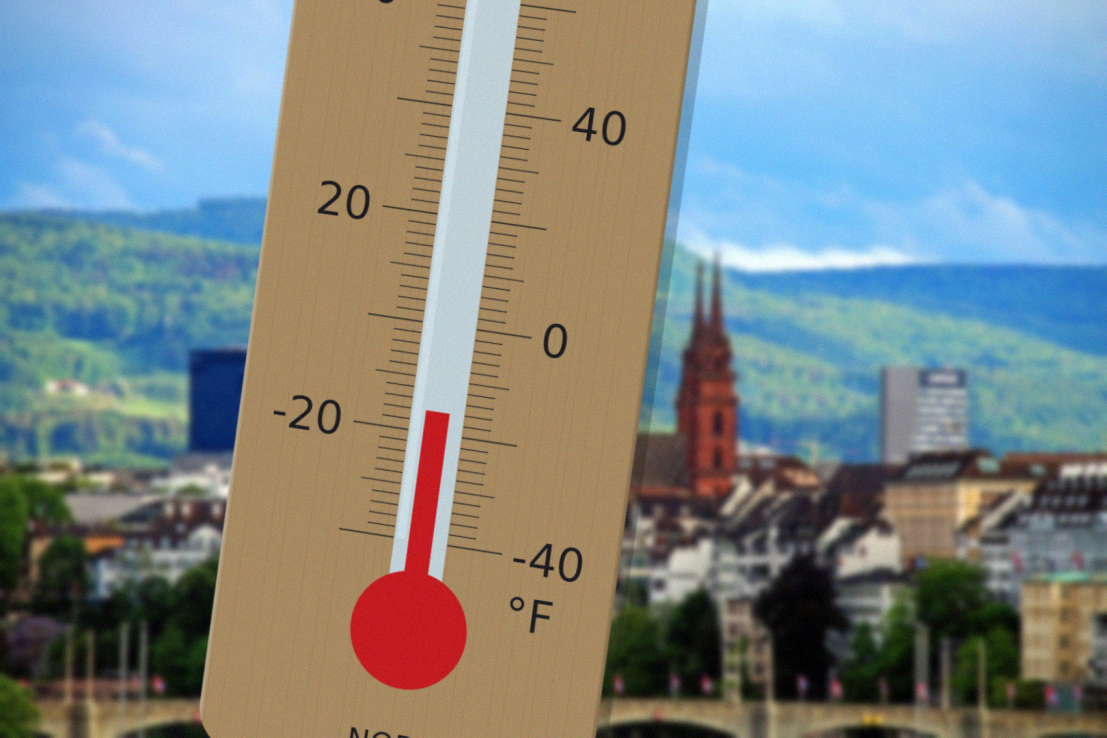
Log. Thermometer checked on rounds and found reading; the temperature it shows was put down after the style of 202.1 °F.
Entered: -16 °F
